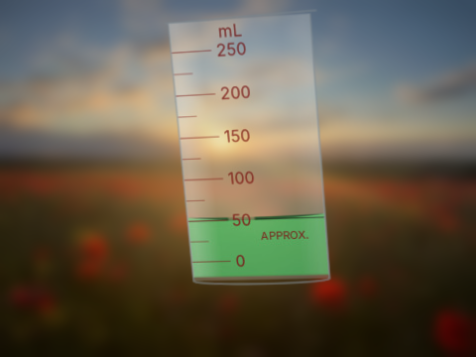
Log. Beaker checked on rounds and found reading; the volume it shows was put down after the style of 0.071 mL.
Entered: 50 mL
